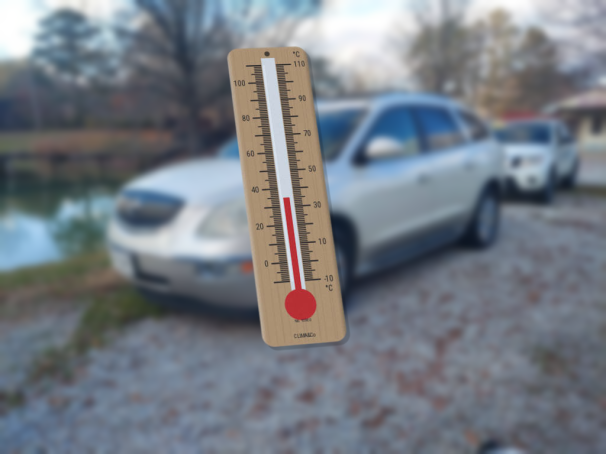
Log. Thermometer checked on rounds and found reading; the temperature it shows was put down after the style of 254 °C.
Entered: 35 °C
